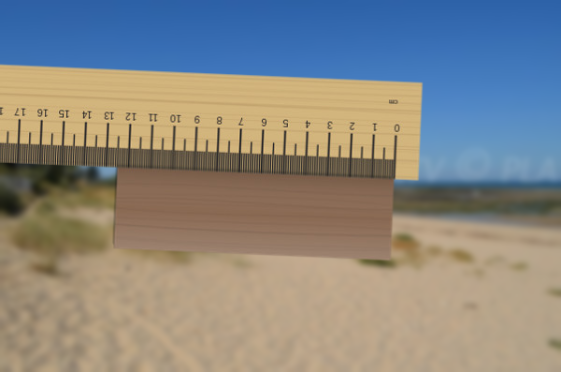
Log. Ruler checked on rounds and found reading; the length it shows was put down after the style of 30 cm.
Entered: 12.5 cm
